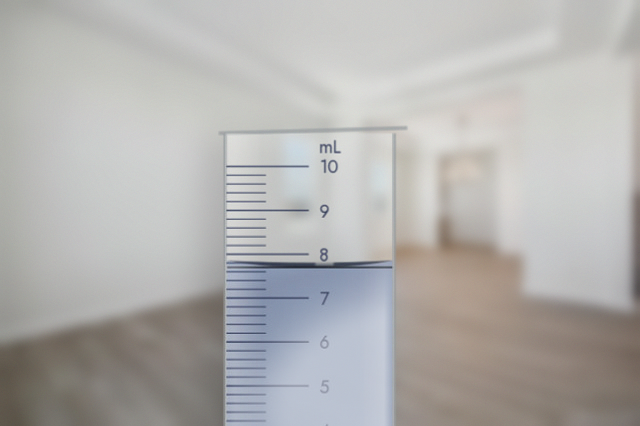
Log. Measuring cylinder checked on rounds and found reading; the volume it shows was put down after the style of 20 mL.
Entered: 7.7 mL
